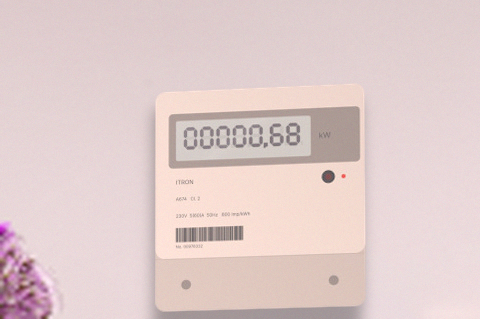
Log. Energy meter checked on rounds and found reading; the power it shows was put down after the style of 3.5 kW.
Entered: 0.68 kW
